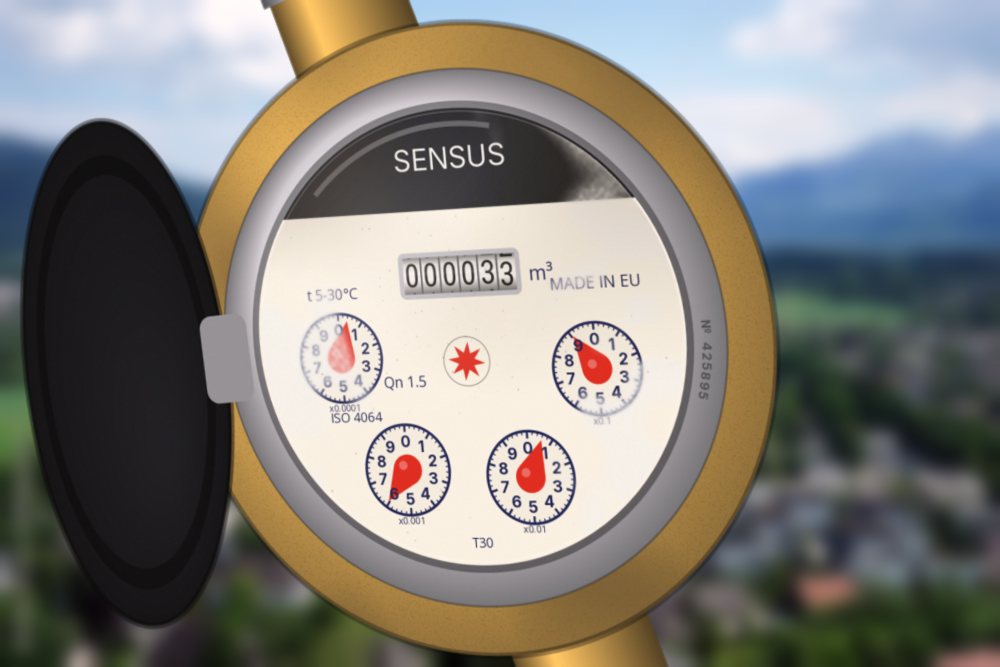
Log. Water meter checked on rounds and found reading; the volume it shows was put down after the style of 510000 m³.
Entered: 32.9060 m³
